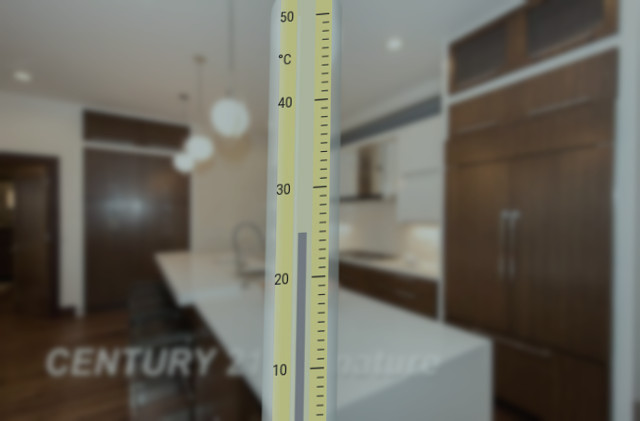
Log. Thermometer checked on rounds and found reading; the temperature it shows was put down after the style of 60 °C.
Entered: 25 °C
